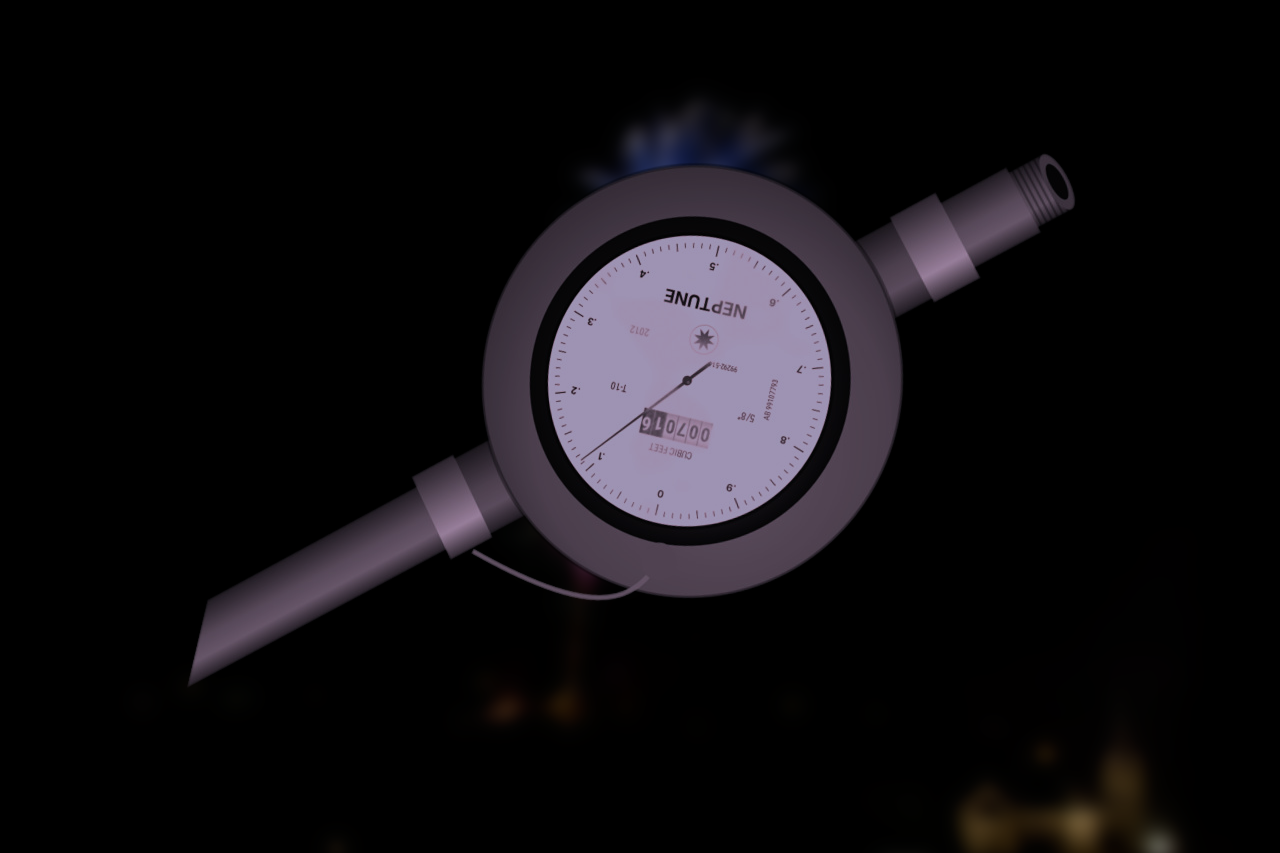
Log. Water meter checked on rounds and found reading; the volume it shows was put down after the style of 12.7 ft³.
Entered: 7016.11 ft³
